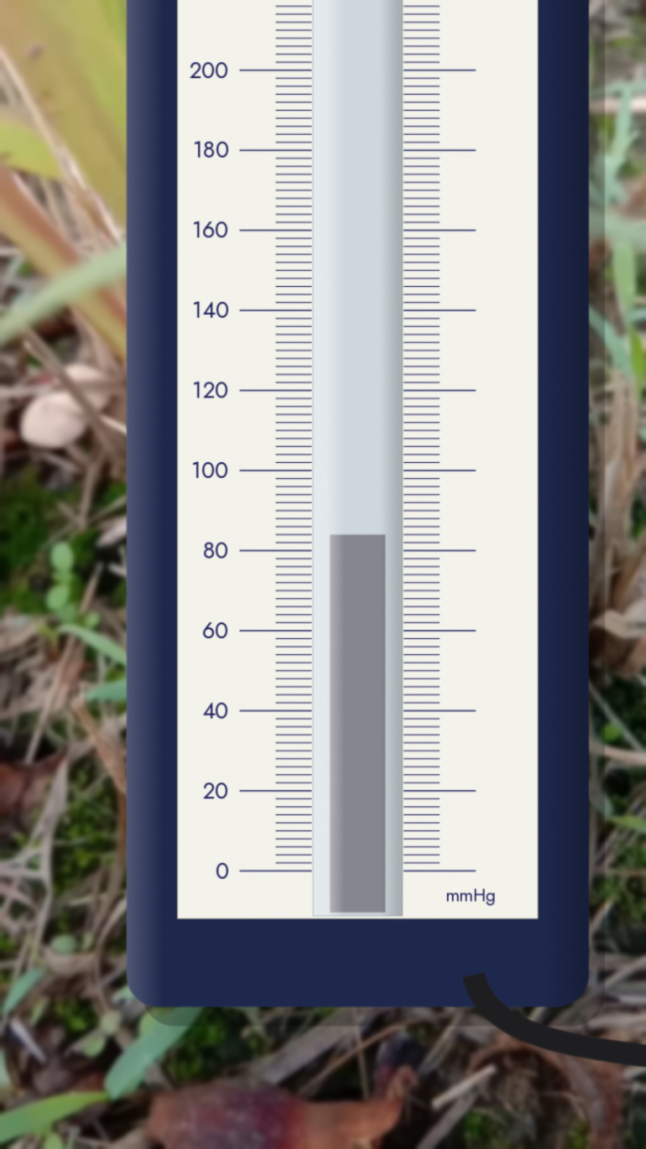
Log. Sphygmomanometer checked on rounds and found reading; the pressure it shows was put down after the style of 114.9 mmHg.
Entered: 84 mmHg
